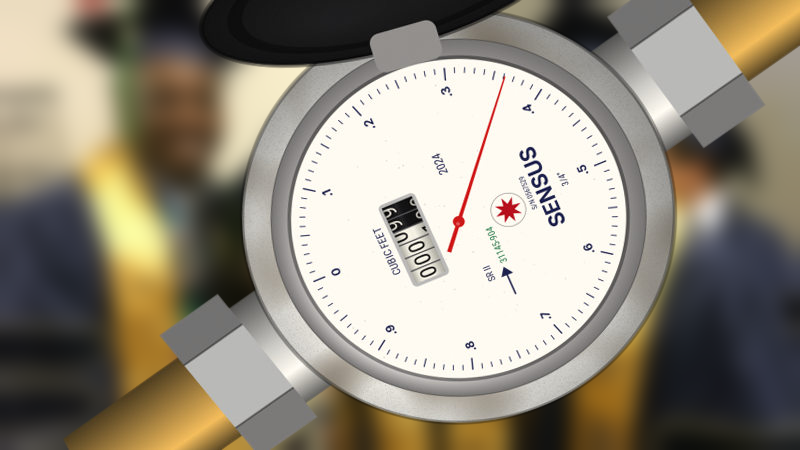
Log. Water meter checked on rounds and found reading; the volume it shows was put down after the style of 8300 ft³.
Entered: 99.36 ft³
